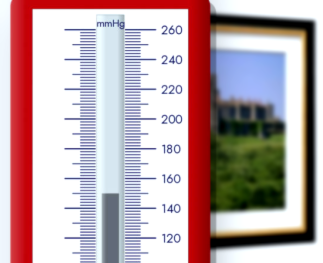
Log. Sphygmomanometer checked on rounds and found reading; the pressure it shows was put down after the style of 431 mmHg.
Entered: 150 mmHg
